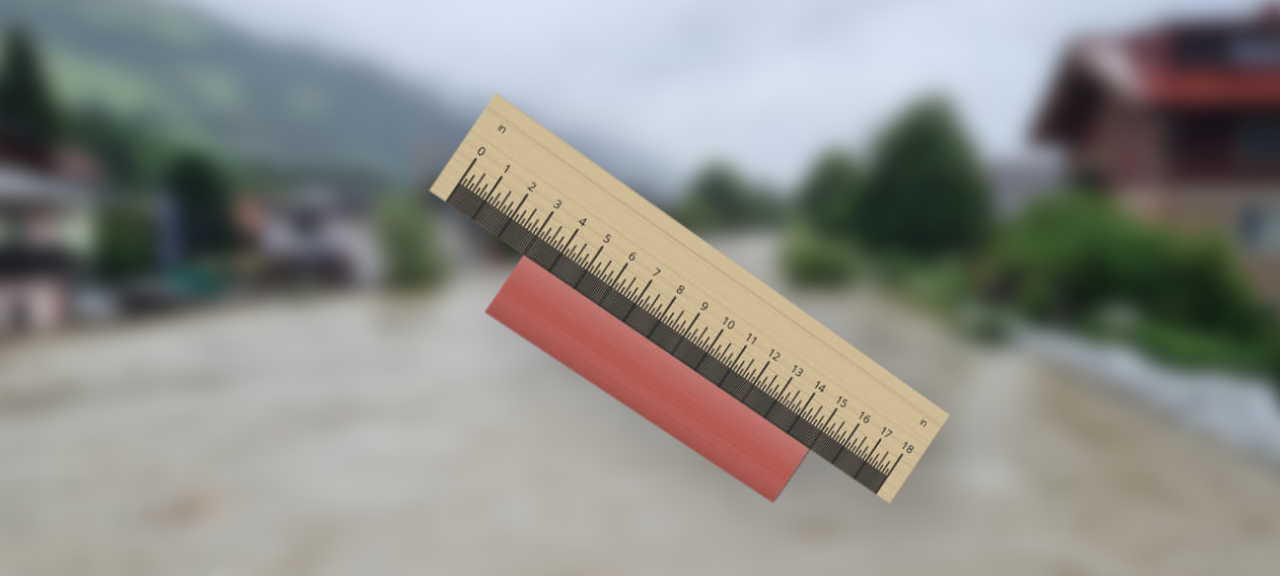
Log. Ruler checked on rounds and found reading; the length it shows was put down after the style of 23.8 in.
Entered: 12 in
